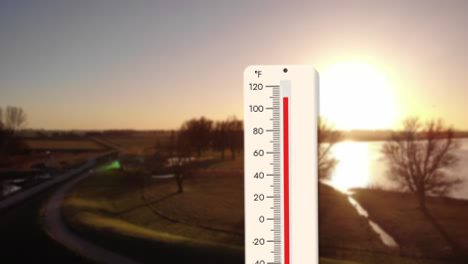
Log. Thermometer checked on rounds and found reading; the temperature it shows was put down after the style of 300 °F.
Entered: 110 °F
